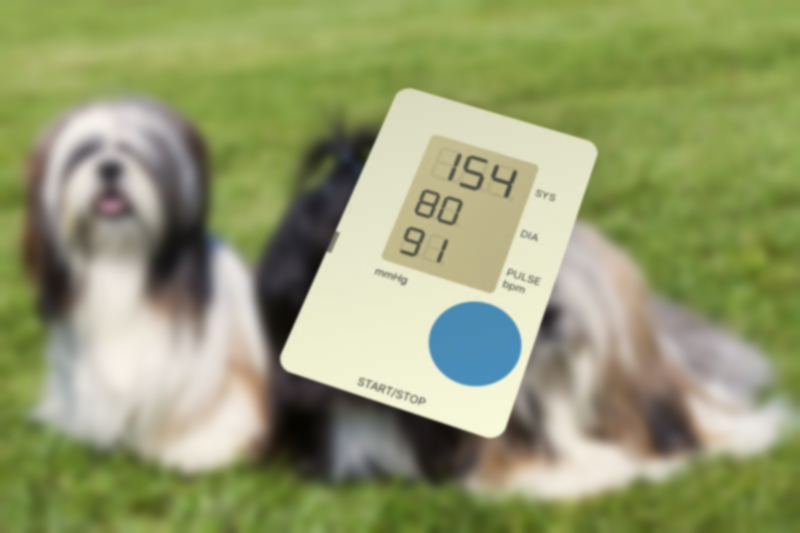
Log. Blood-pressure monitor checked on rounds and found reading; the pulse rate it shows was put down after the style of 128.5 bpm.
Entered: 91 bpm
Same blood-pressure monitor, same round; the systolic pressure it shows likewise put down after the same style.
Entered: 154 mmHg
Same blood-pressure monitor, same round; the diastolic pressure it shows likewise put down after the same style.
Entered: 80 mmHg
